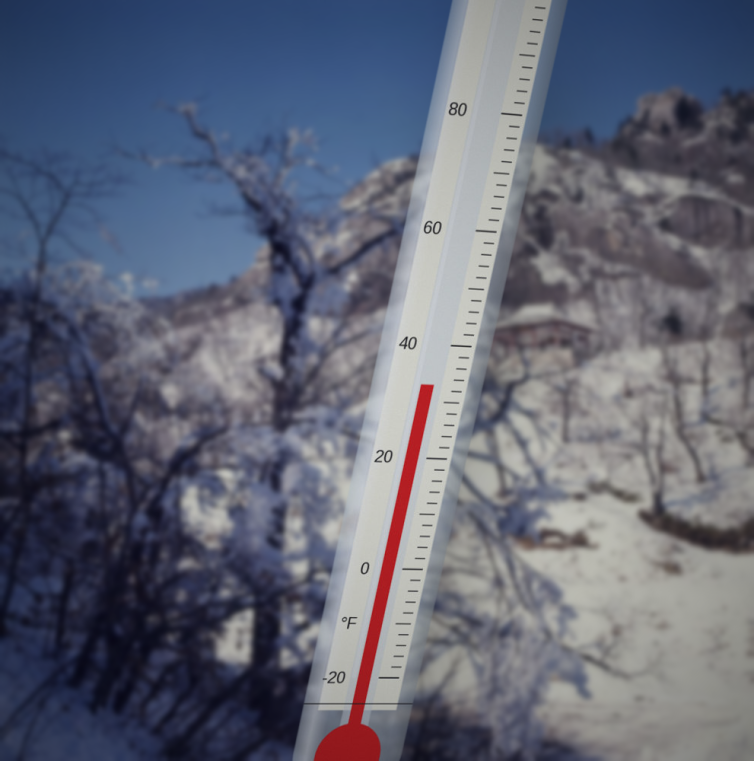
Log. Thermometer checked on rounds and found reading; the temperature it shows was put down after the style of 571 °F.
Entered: 33 °F
